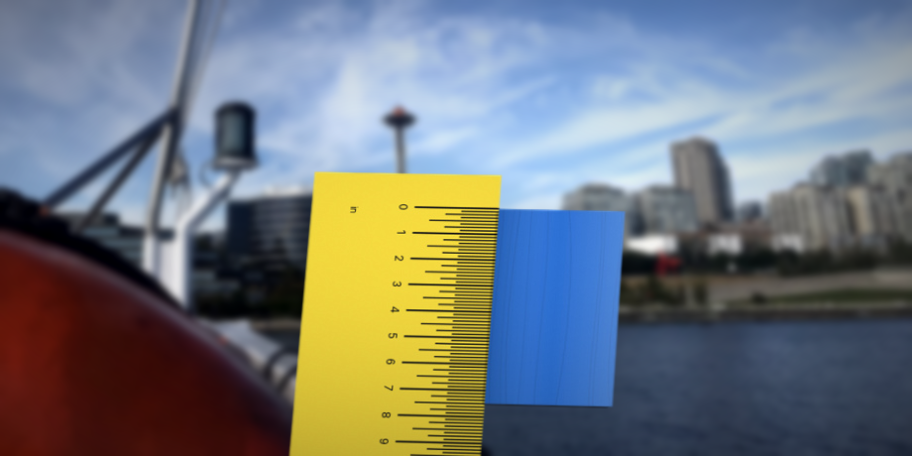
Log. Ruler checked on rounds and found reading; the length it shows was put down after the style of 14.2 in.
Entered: 7.5 in
